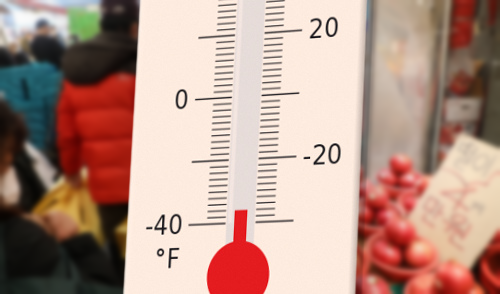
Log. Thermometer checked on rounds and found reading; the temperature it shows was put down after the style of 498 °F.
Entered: -36 °F
